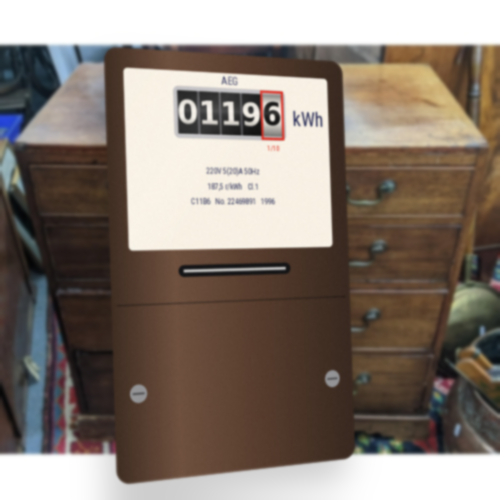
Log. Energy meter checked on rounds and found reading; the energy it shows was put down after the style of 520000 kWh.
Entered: 119.6 kWh
